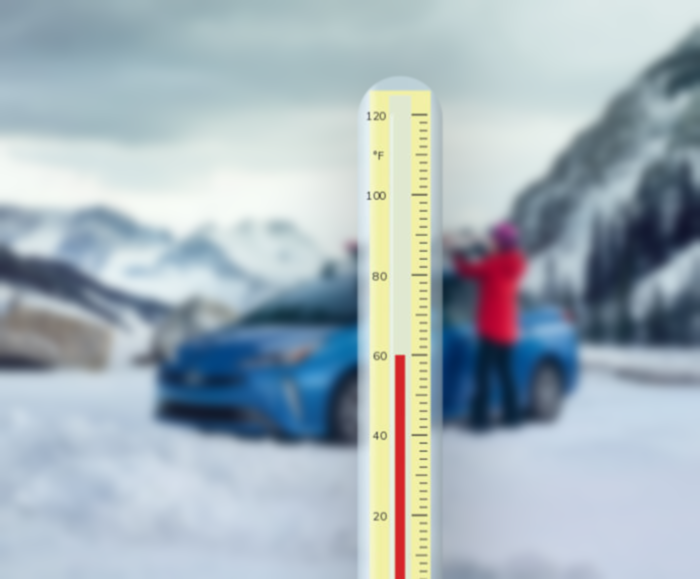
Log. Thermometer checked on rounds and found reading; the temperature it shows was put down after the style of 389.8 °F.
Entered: 60 °F
